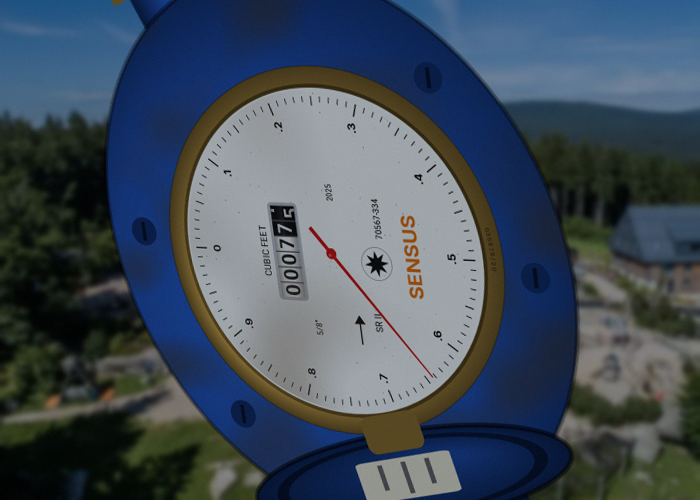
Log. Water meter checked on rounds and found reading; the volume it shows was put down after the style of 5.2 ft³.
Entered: 774.64 ft³
